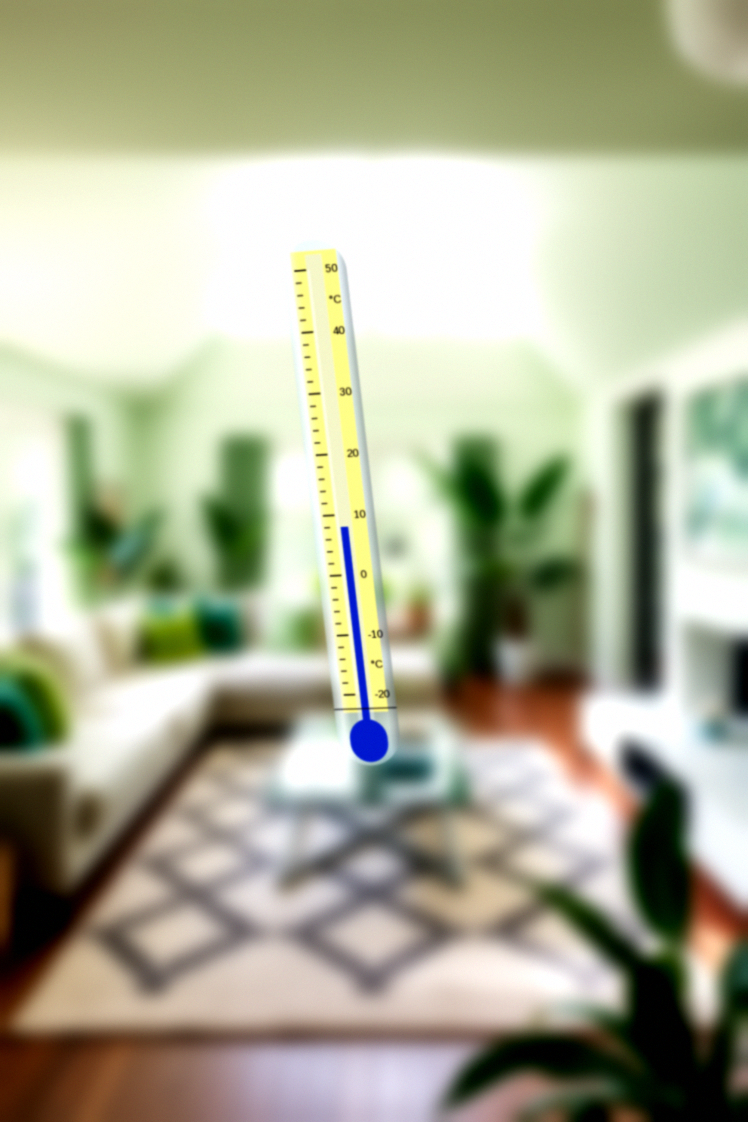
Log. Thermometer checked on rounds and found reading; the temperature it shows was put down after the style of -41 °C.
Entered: 8 °C
